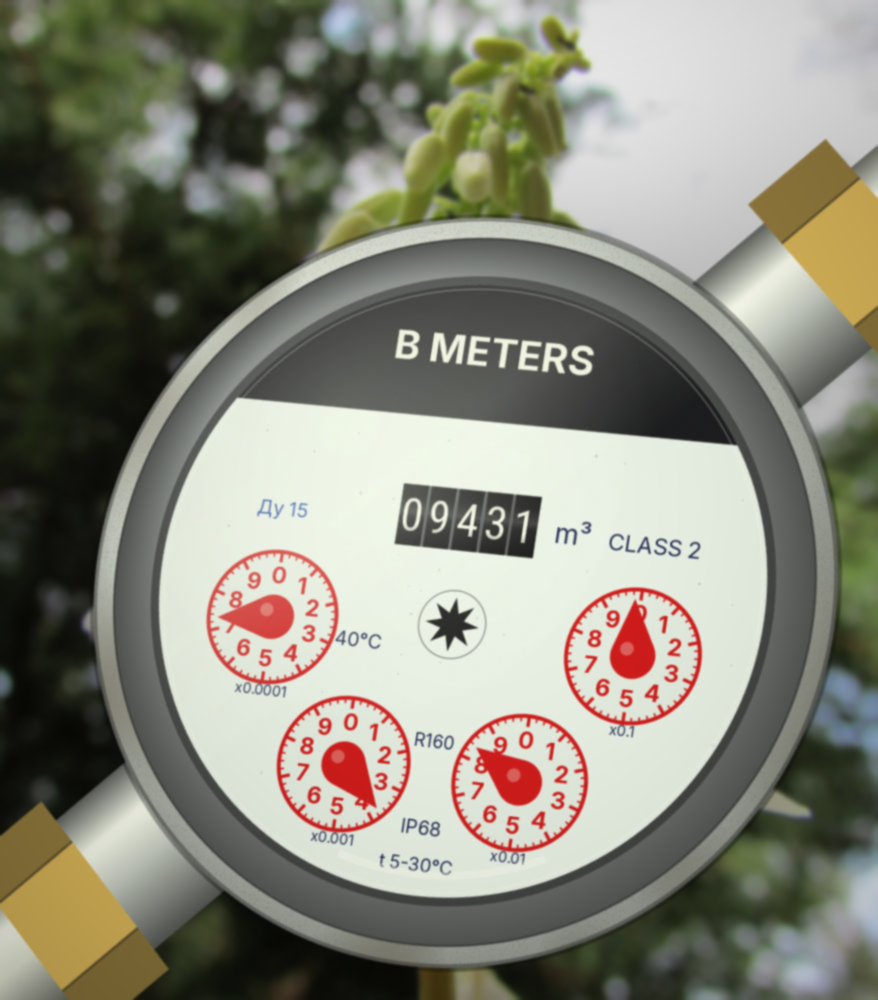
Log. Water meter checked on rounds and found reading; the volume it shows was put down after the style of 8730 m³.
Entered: 9430.9837 m³
